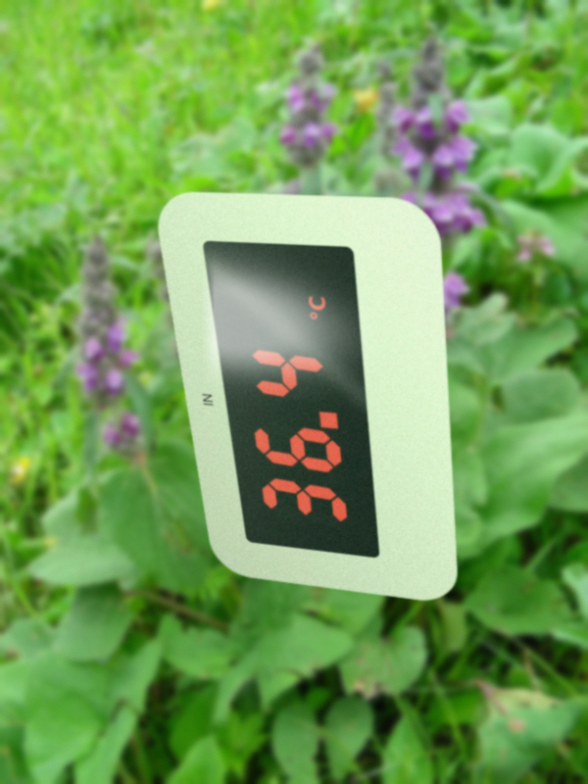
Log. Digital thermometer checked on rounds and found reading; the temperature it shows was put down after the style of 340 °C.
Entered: 36.4 °C
